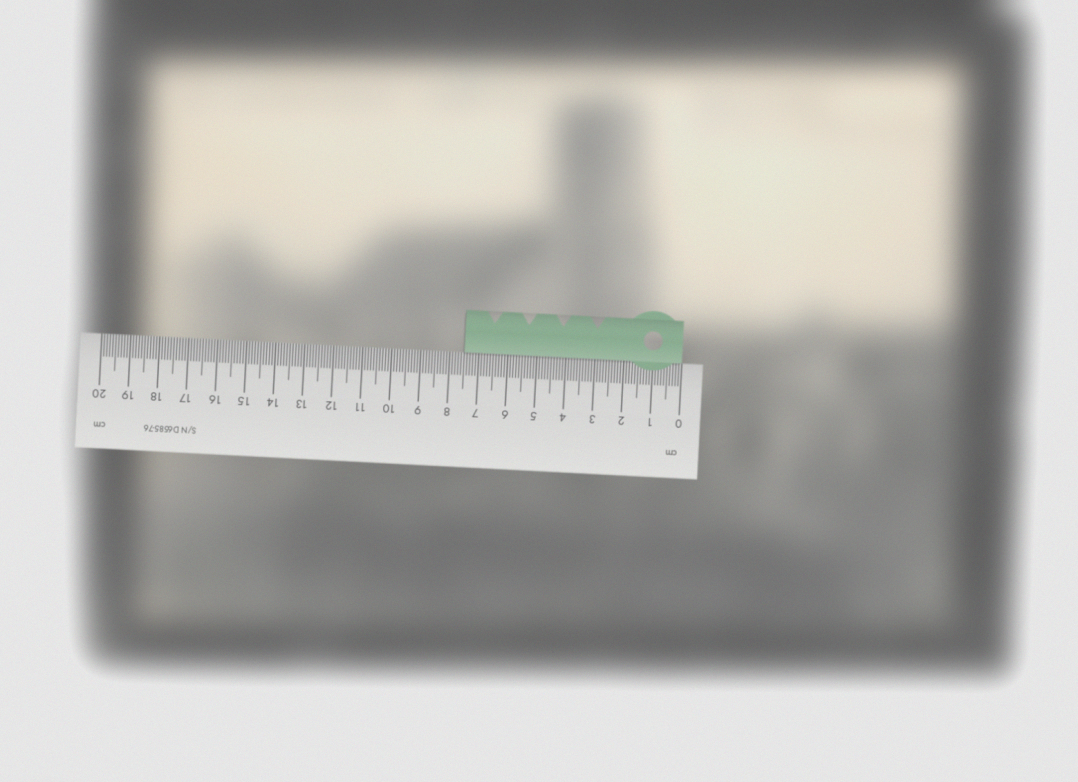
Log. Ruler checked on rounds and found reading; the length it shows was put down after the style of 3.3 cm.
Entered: 7.5 cm
